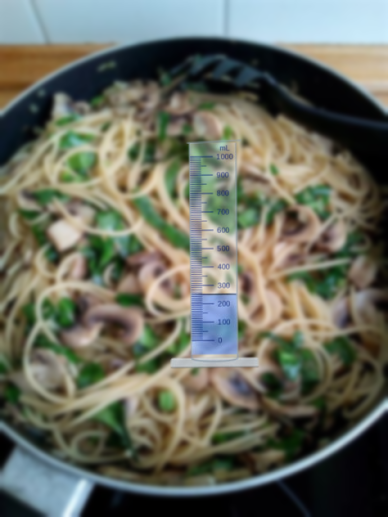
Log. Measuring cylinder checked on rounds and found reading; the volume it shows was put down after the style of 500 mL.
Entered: 250 mL
